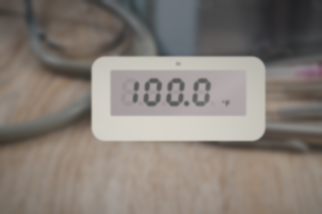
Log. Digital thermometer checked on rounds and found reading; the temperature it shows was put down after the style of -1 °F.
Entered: 100.0 °F
